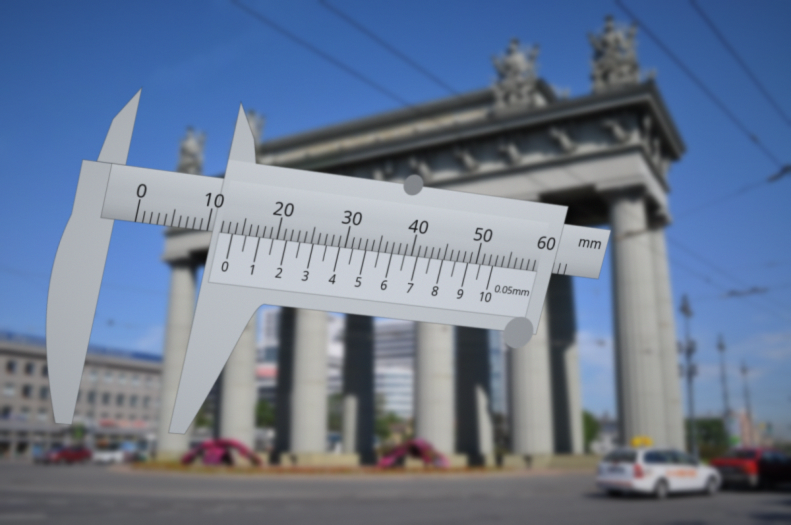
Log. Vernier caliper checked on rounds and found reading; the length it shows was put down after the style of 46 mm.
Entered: 13.6 mm
